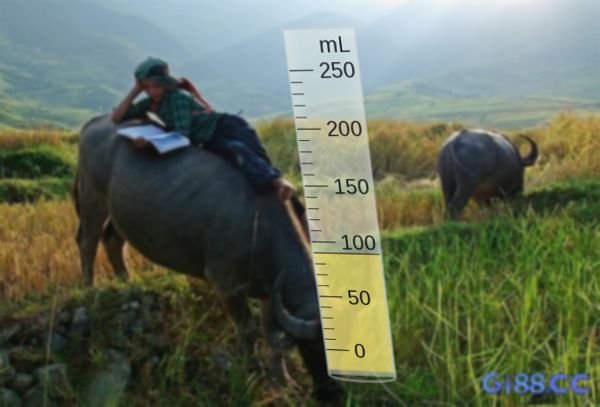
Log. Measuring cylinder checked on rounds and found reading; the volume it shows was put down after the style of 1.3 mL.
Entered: 90 mL
